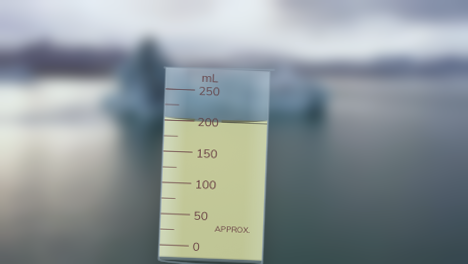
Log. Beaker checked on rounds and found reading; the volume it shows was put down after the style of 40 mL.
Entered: 200 mL
